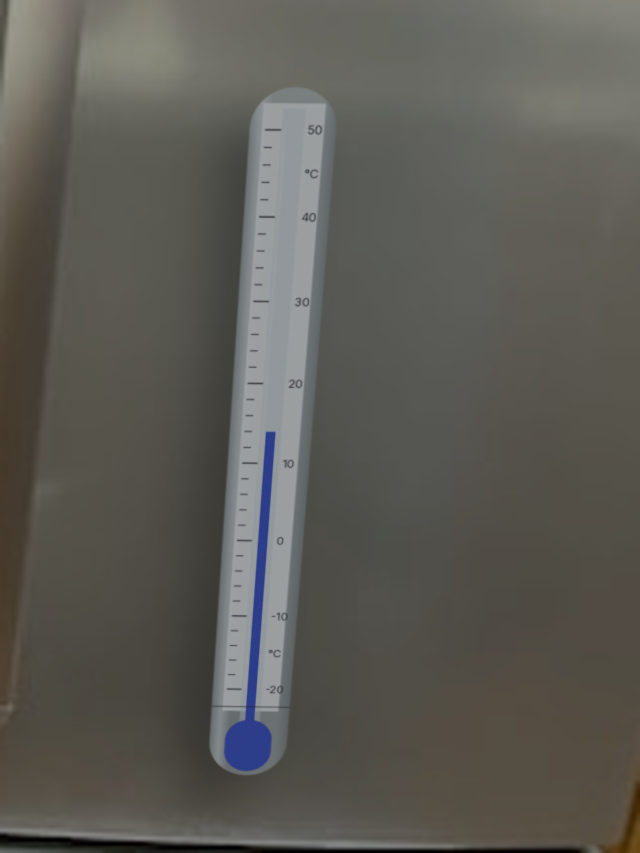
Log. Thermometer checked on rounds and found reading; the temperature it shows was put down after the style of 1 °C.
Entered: 14 °C
